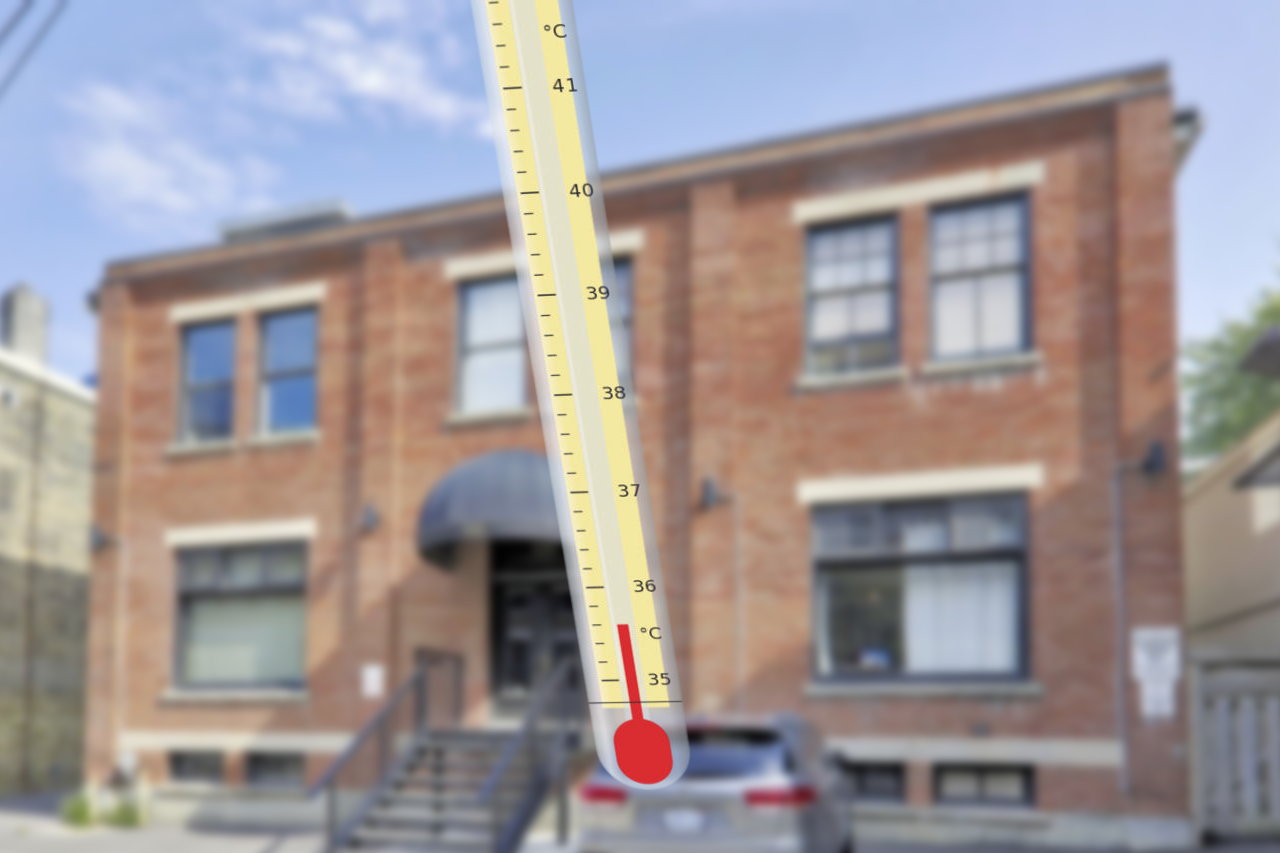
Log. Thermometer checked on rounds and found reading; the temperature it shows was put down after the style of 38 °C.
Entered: 35.6 °C
